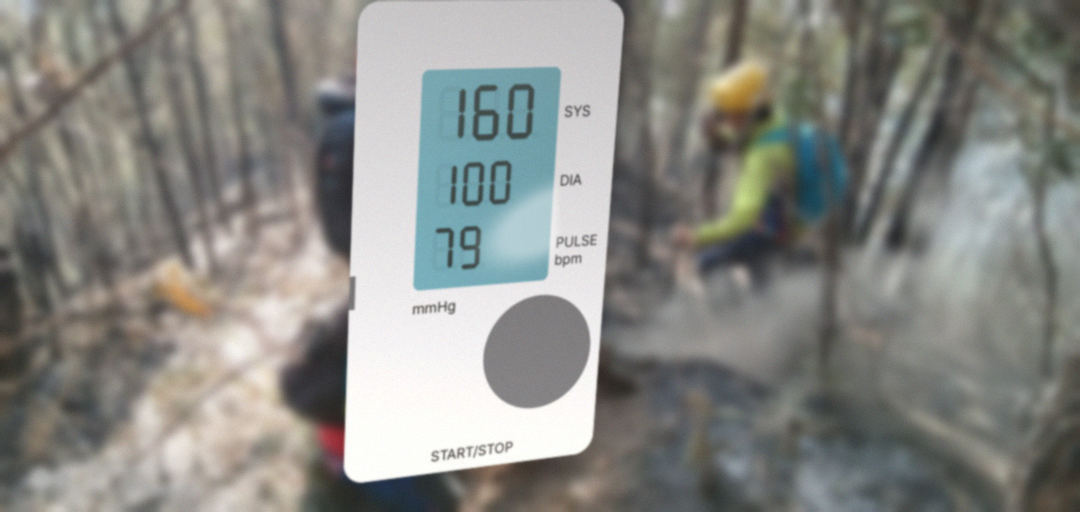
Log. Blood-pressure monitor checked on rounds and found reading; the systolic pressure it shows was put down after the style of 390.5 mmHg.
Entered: 160 mmHg
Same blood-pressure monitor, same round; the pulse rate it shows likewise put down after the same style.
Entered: 79 bpm
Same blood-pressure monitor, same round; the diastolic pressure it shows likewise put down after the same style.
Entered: 100 mmHg
